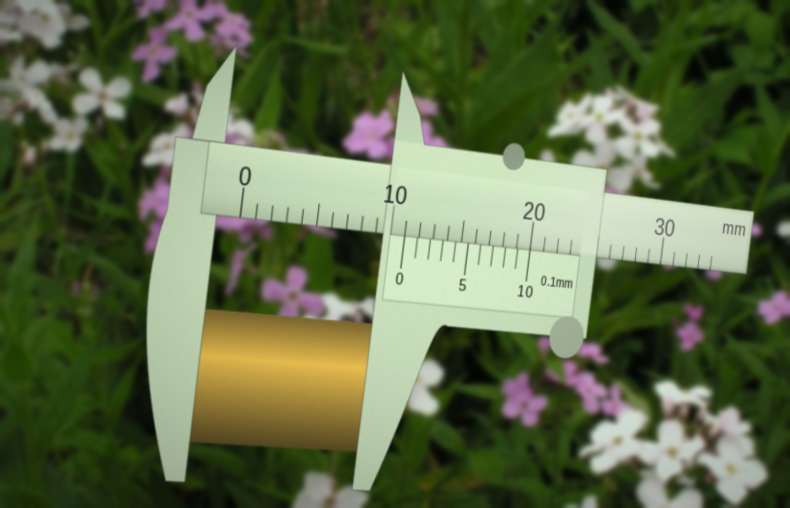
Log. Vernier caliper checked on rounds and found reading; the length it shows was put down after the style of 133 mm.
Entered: 11.0 mm
